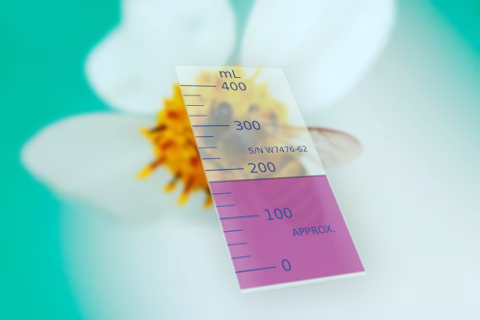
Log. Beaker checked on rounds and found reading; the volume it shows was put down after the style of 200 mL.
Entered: 175 mL
